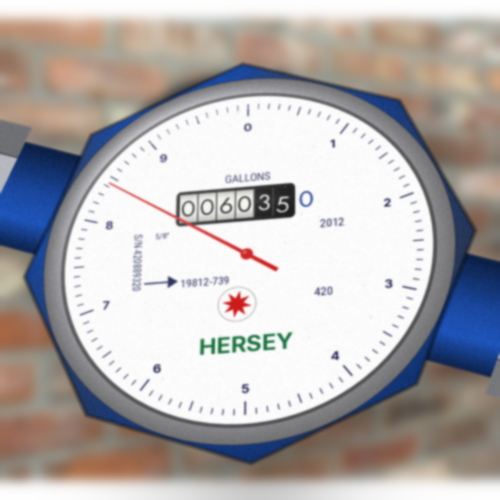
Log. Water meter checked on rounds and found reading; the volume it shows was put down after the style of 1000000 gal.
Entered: 60348.4 gal
